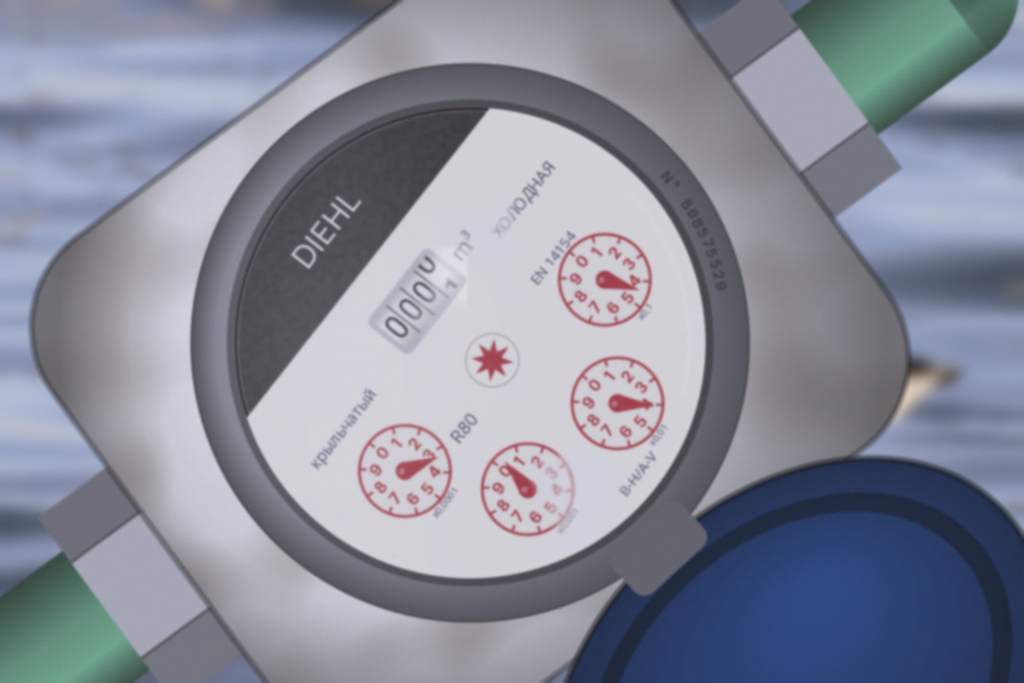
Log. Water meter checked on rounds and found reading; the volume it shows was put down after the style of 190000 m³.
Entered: 0.4403 m³
